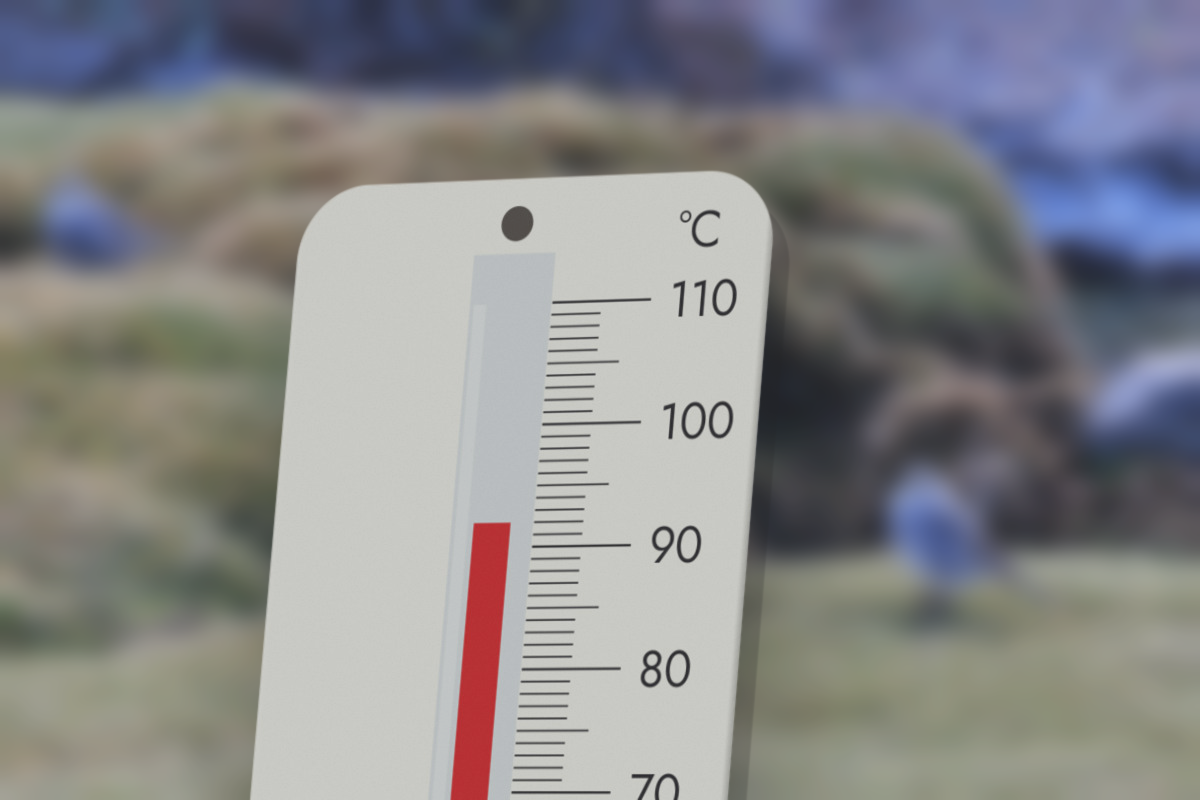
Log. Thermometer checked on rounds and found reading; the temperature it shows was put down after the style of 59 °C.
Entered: 92 °C
